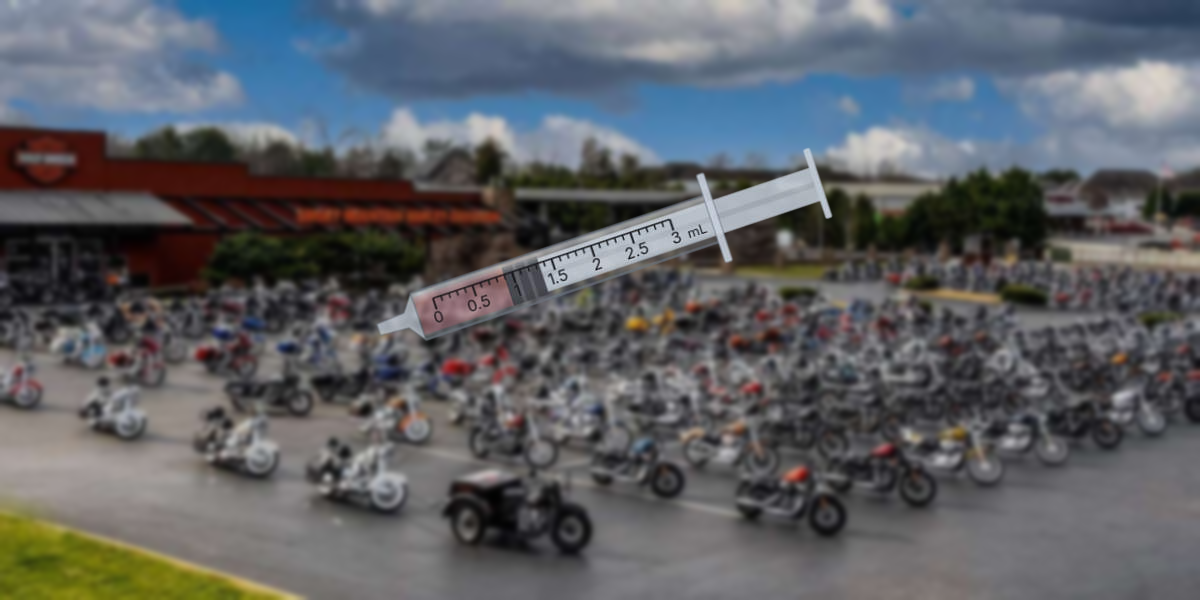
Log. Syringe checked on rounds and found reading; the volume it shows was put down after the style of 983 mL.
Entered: 0.9 mL
